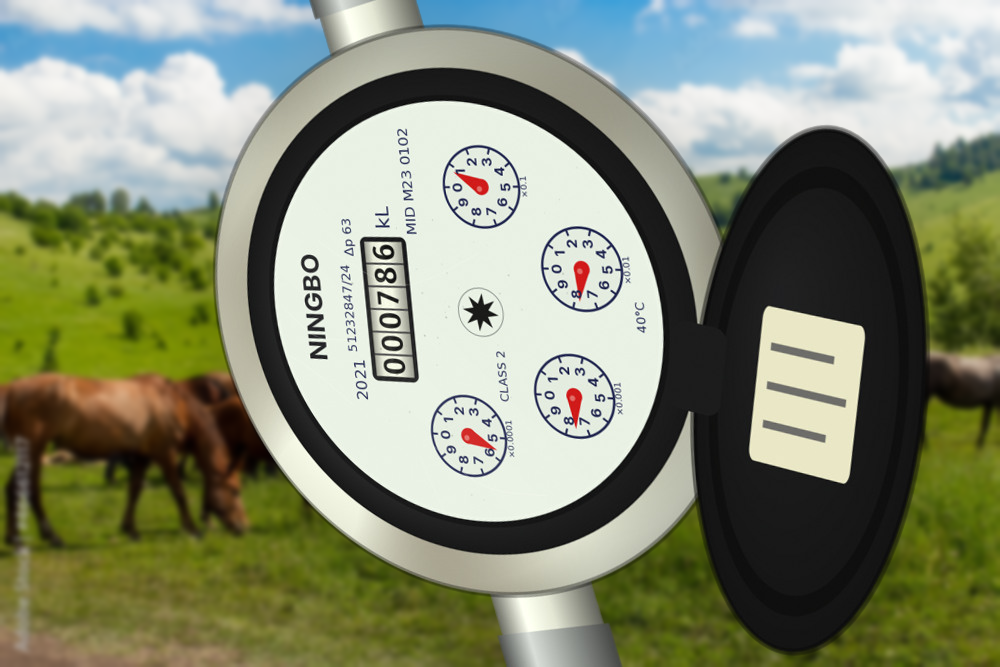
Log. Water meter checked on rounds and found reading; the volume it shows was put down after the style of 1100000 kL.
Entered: 786.0775 kL
